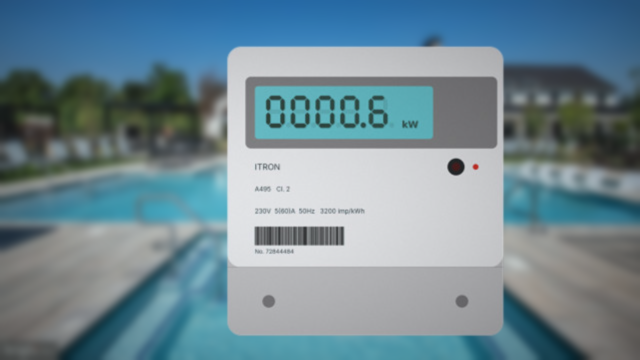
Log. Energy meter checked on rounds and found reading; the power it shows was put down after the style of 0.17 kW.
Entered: 0.6 kW
